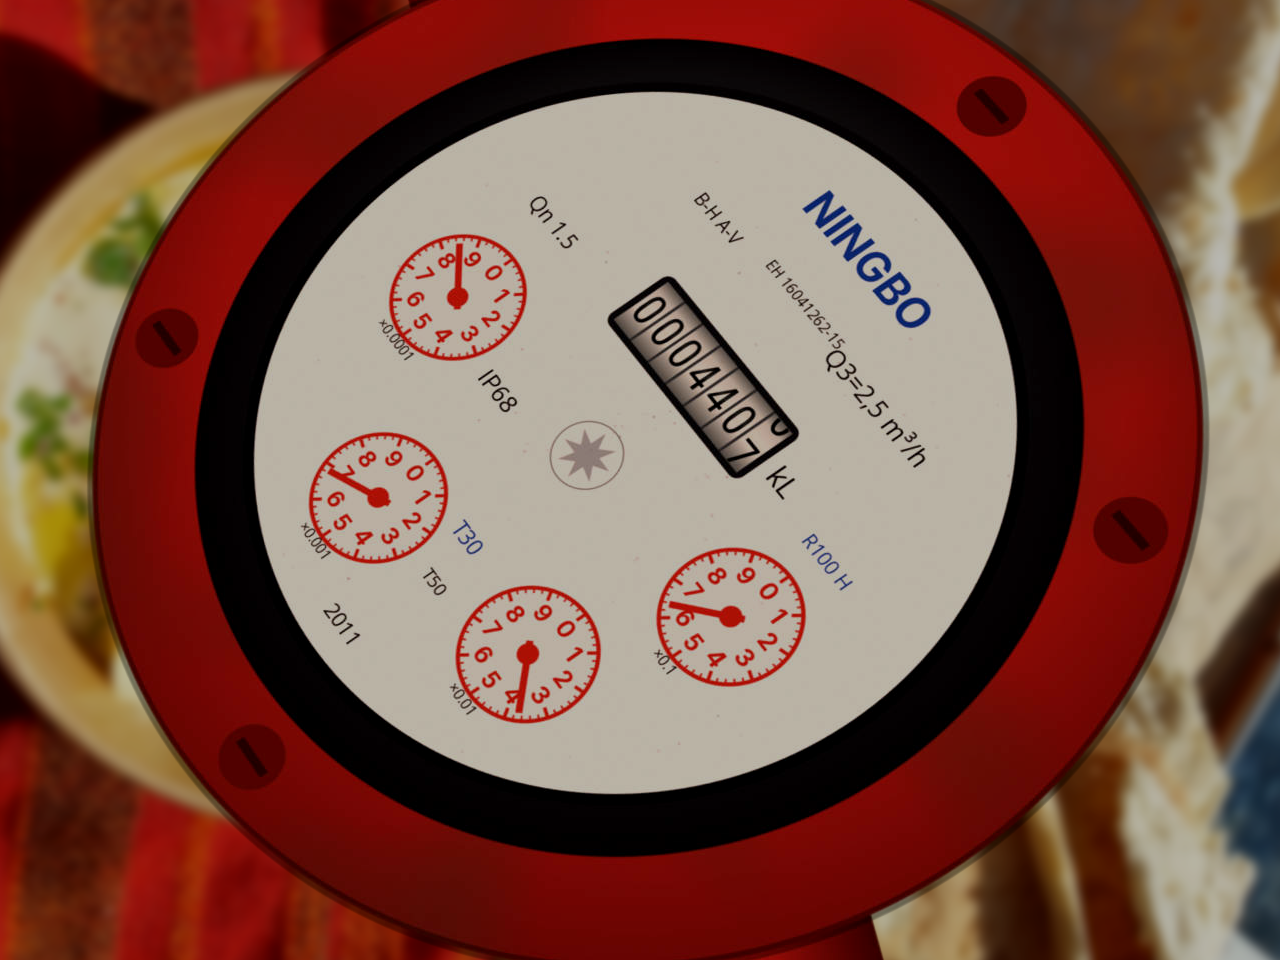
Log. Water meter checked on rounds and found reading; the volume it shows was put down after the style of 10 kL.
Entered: 4406.6368 kL
